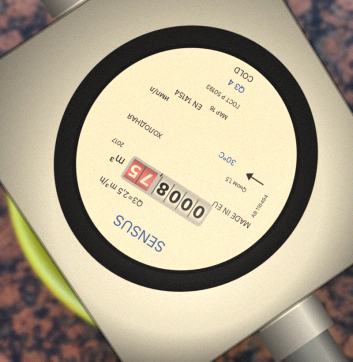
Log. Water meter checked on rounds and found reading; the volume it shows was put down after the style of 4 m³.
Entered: 8.75 m³
